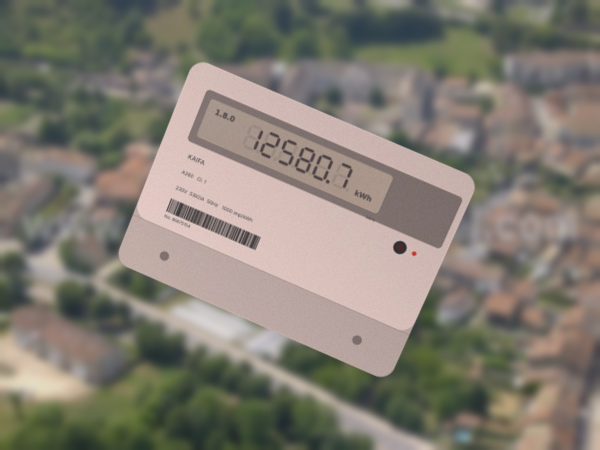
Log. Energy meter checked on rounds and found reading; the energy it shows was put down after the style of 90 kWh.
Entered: 12580.7 kWh
